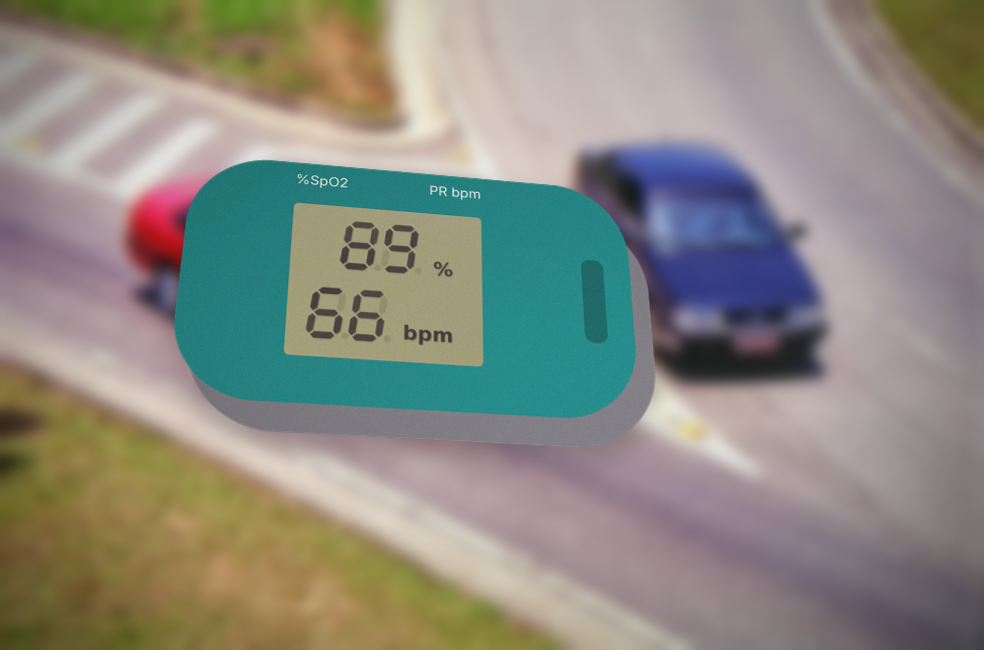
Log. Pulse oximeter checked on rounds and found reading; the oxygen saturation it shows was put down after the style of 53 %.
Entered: 89 %
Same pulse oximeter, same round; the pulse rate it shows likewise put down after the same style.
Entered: 66 bpm
